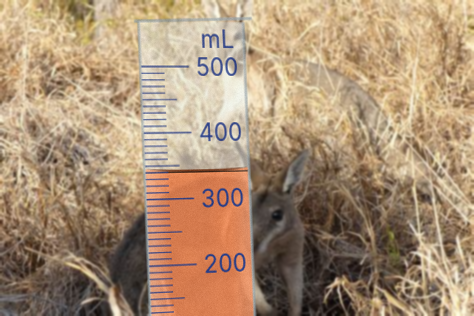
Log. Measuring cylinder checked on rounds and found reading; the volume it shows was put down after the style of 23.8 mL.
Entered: 340 mL
